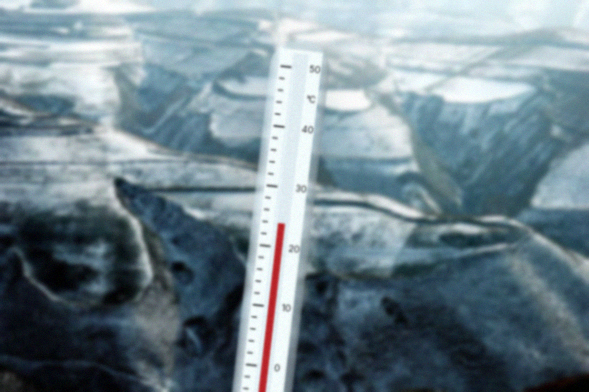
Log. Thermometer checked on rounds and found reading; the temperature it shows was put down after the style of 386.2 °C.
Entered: 24 °C
